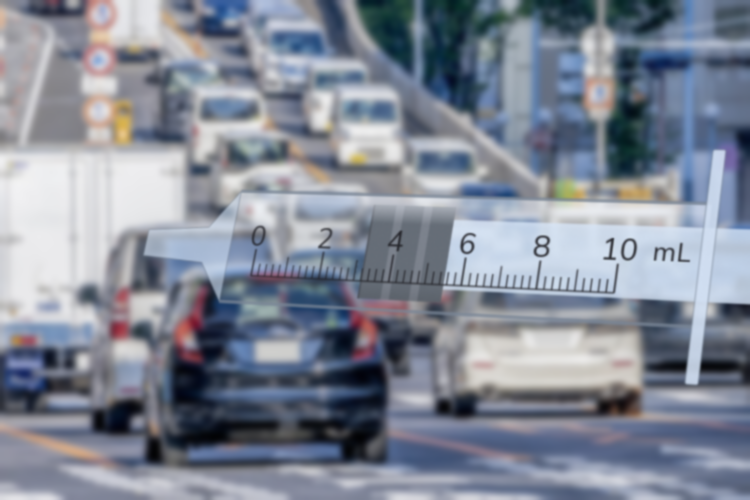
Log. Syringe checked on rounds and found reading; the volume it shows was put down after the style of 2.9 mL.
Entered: 3.2 mL
